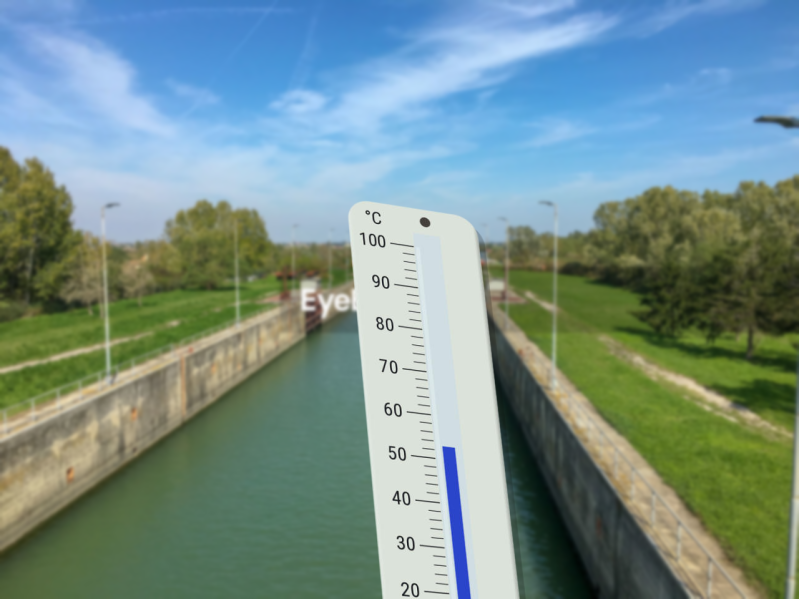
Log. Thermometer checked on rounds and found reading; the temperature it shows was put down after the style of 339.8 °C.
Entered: 53 °C
